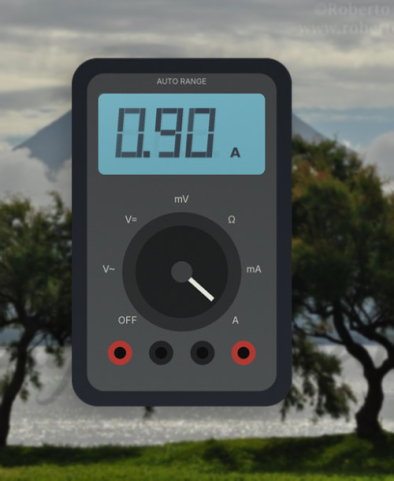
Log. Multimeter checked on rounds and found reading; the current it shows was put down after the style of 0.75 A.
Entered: 0.90 A
